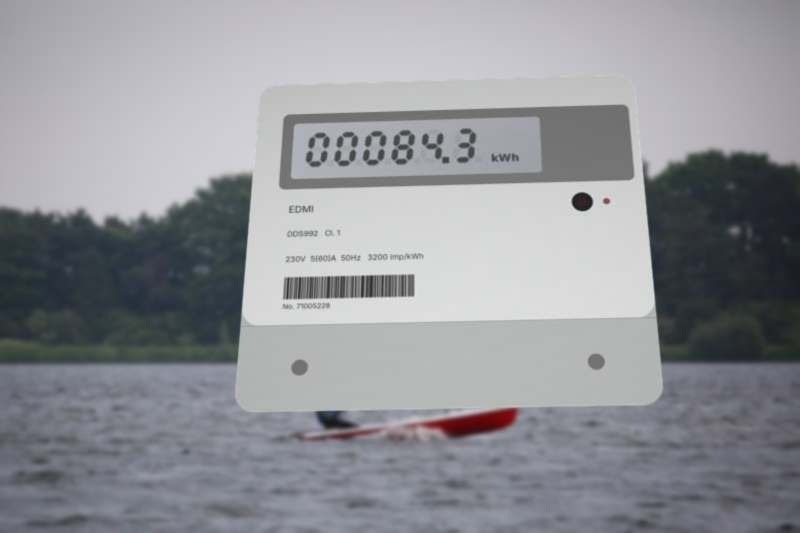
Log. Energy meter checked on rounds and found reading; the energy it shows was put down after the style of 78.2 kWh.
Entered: 84.3 kWh
